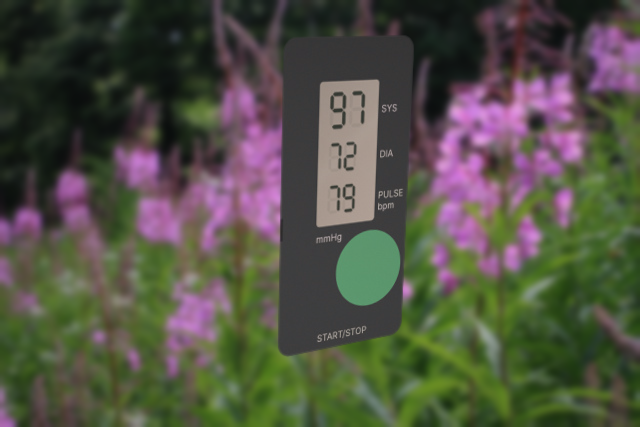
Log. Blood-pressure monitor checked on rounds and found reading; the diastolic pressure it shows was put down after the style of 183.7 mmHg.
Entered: 72 mmHg
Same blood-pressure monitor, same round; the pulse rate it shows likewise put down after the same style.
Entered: 79 bpm
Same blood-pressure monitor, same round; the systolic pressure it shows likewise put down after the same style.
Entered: 97 mmHg
